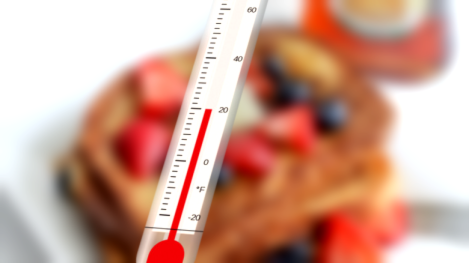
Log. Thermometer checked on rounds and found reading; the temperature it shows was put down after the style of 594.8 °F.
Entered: 20 °F
